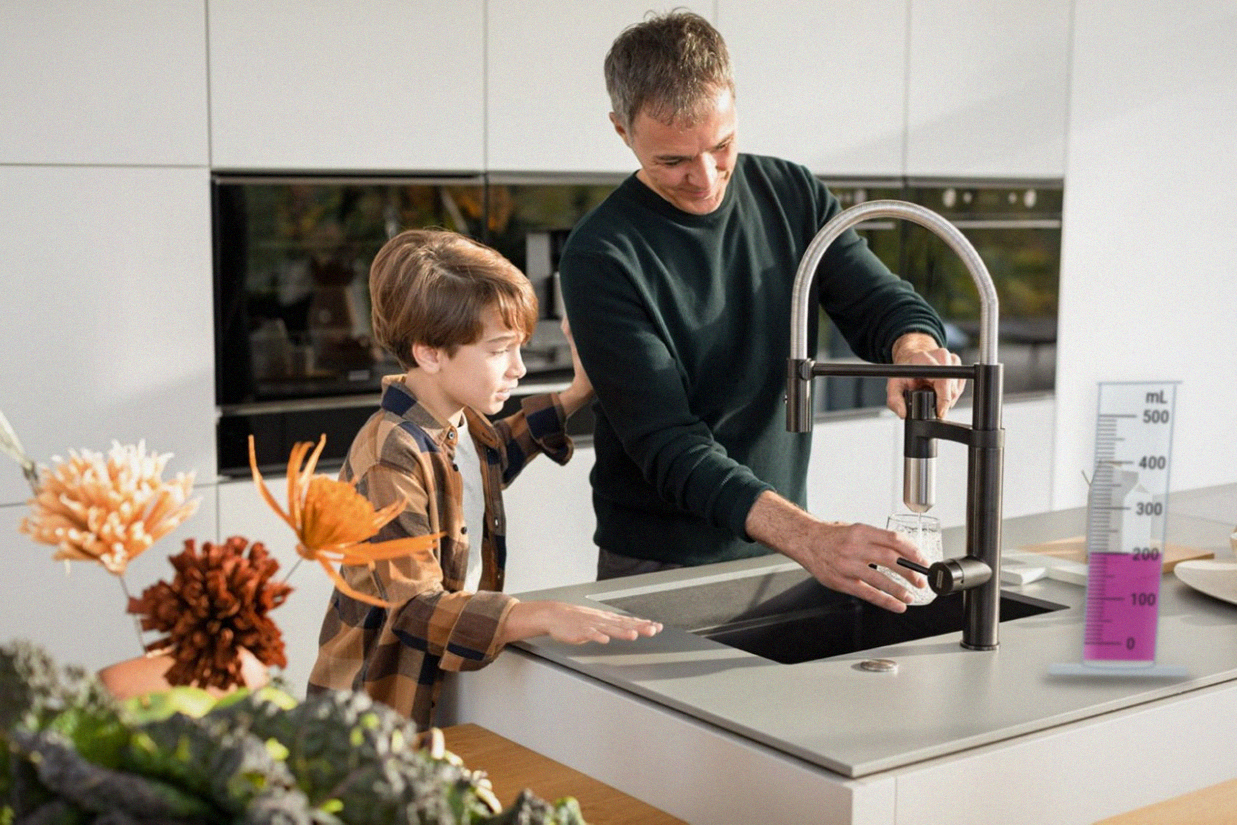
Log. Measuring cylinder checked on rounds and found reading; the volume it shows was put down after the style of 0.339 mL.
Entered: 200 mL
